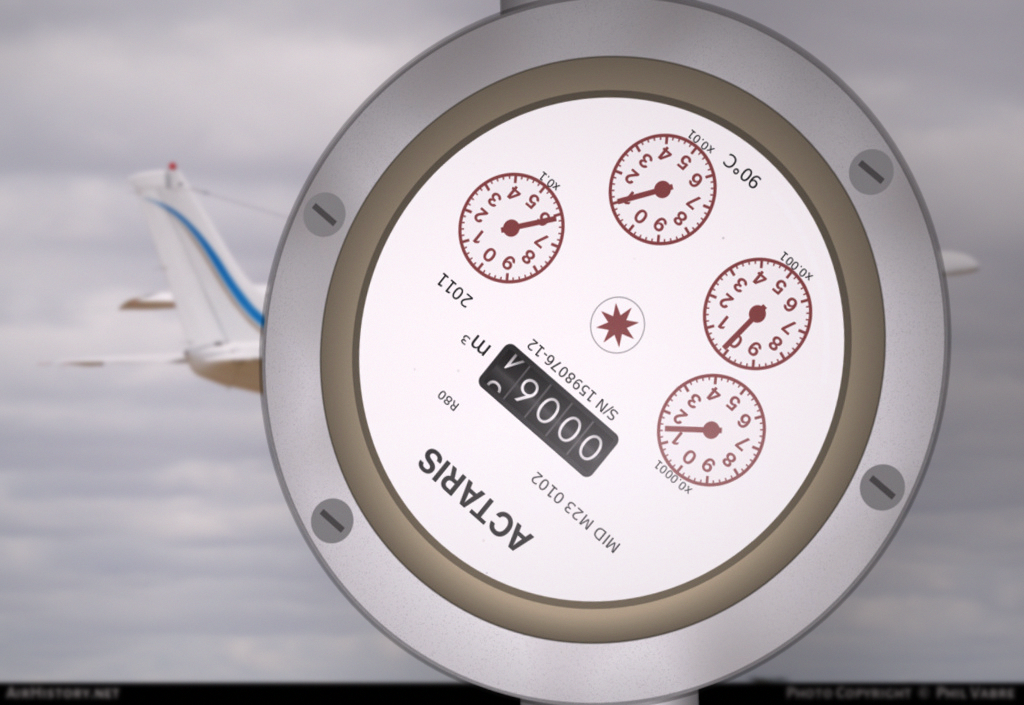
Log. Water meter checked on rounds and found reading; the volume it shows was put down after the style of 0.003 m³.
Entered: 63.6101 m³
